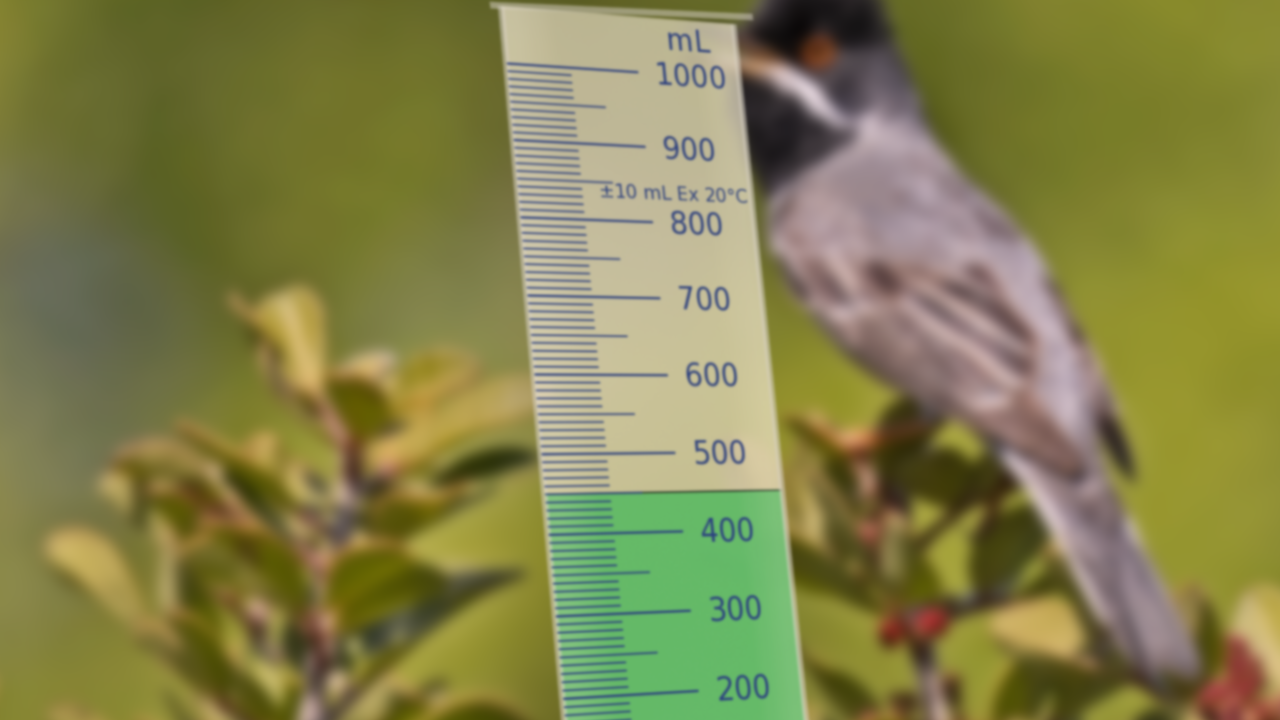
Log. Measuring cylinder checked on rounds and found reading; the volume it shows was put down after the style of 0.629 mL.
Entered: 450 mL
